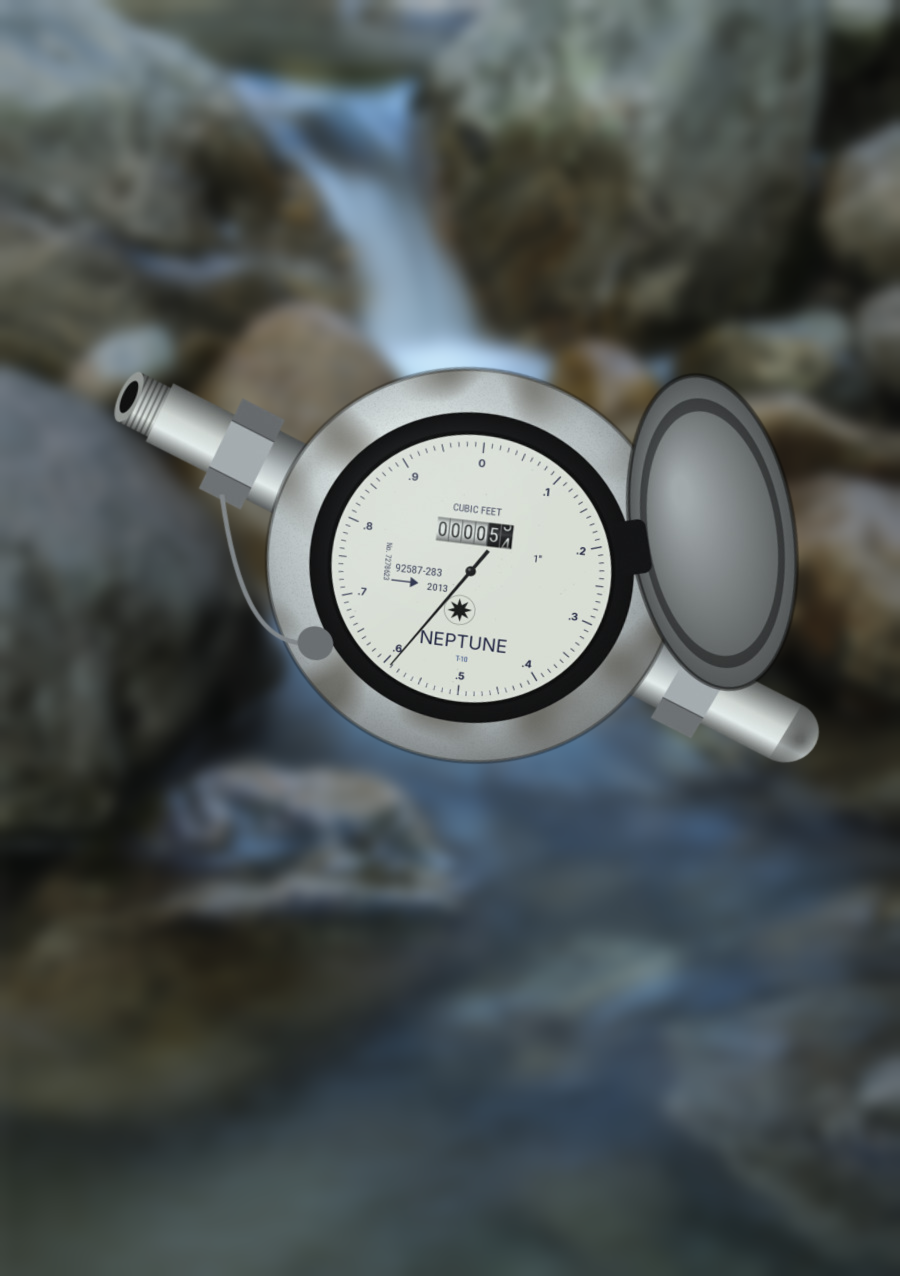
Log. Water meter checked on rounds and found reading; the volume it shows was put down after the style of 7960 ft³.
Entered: 53.59 ft³
